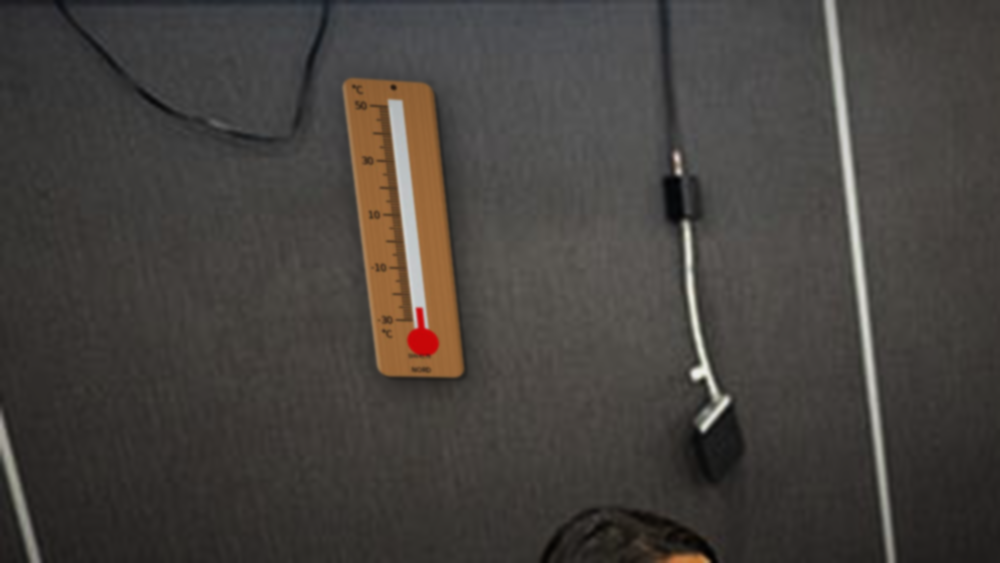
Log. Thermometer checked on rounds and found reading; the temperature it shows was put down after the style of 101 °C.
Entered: -25 °C
